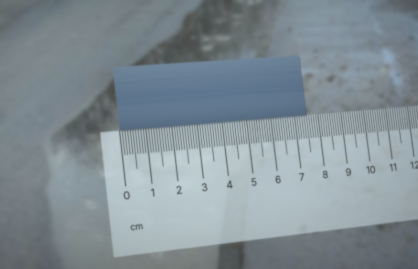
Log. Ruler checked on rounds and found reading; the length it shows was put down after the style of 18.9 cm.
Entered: 7.5 cm
